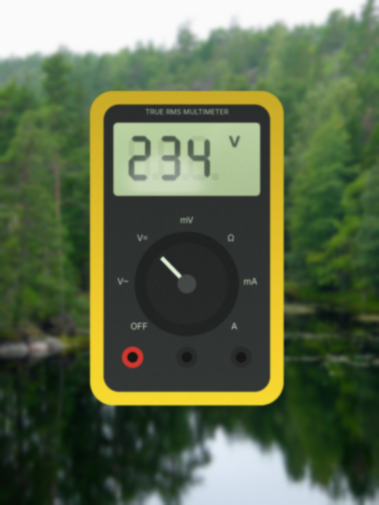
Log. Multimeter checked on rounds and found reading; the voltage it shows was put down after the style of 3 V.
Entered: 234 V
